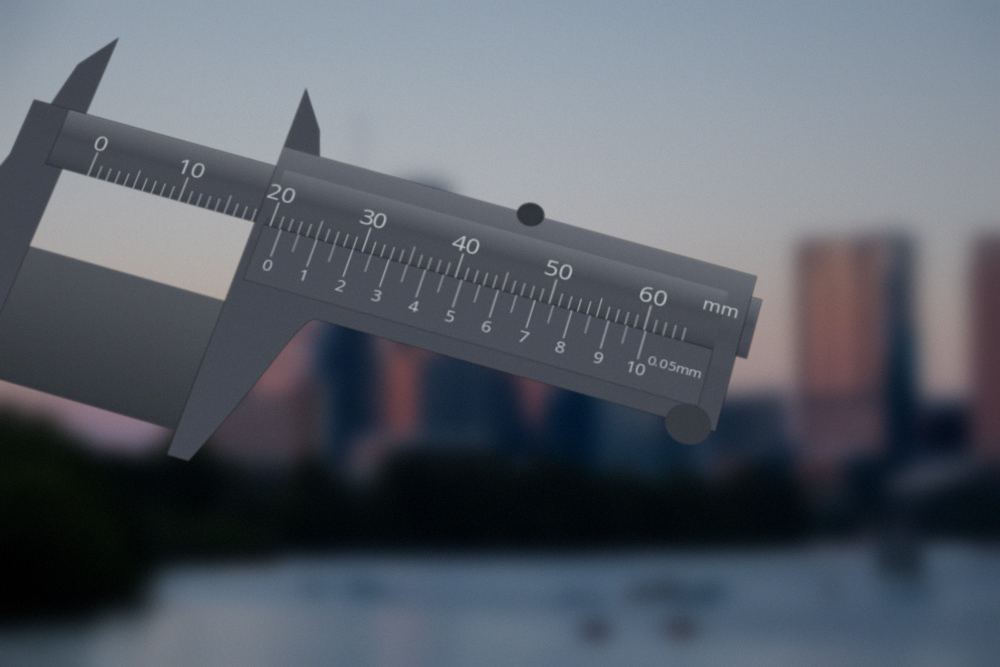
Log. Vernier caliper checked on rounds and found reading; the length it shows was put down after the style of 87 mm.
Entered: 21.2 mm
